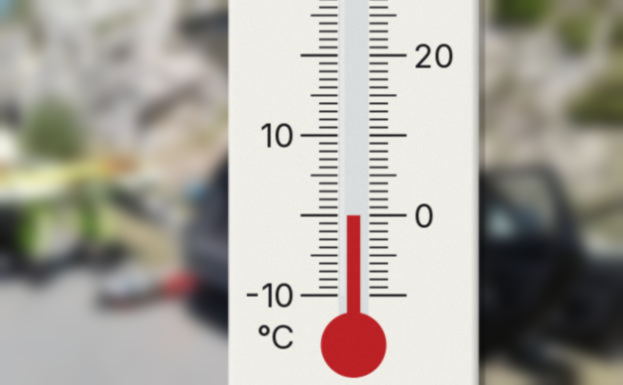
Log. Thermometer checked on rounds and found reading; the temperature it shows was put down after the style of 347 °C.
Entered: 0 °C
